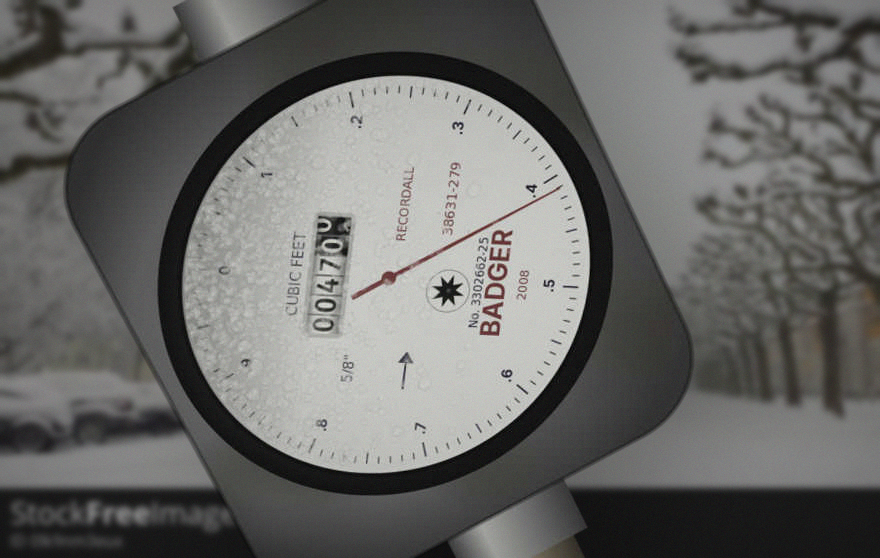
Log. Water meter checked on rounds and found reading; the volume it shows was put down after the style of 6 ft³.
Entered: 4700.41 ft³
